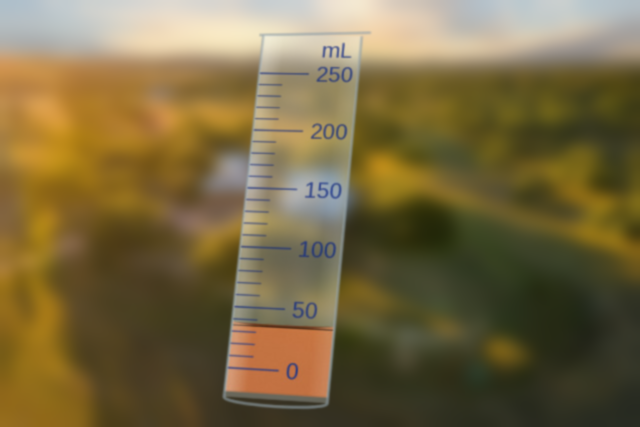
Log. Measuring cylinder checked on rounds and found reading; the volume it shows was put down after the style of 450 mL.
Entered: 35 mL
